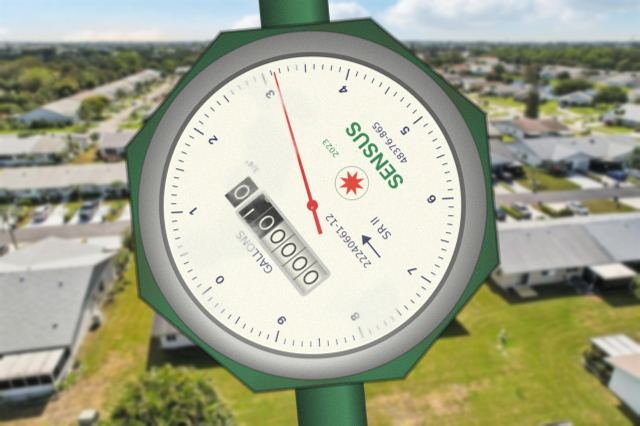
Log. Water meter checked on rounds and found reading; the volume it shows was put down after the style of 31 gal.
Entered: 13.1 gal
